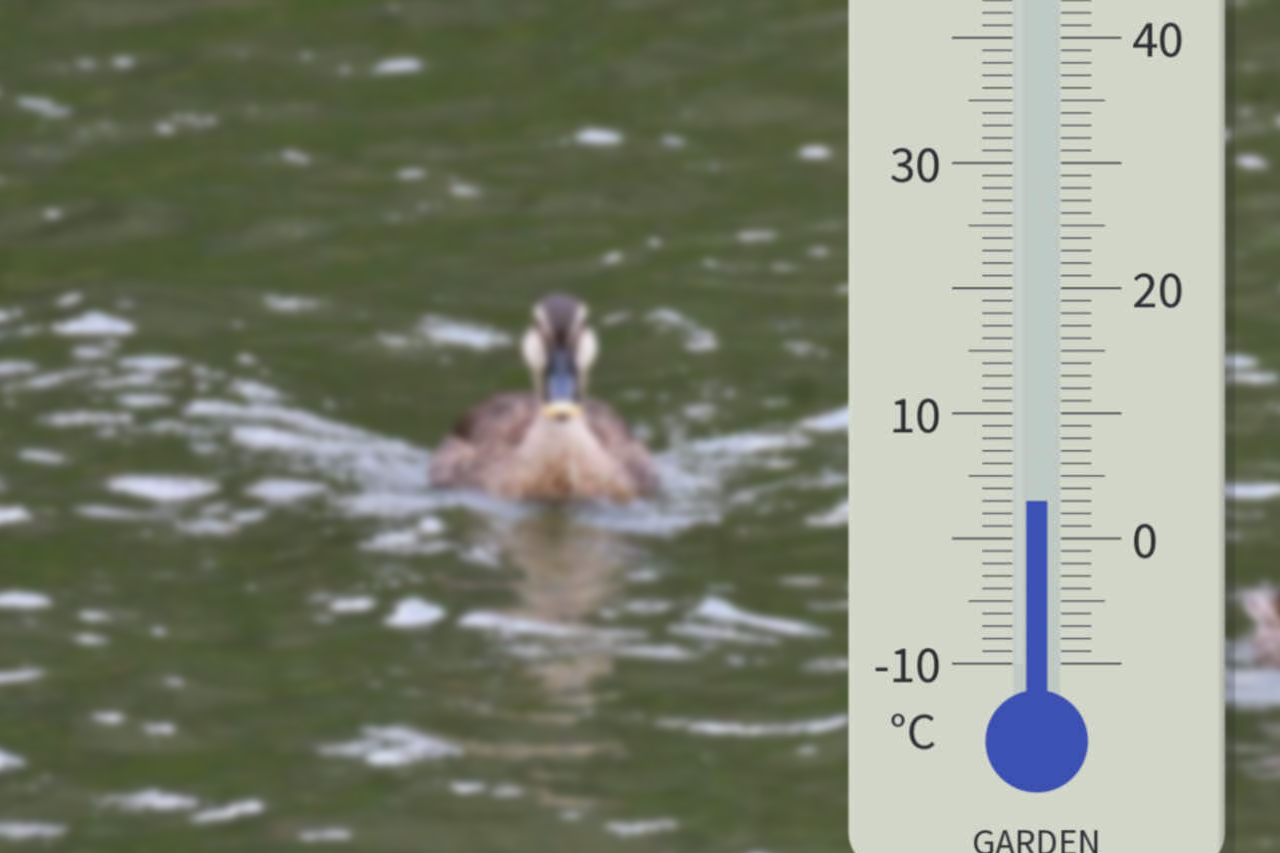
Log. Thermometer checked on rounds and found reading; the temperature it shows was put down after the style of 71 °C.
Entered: 3 °C
